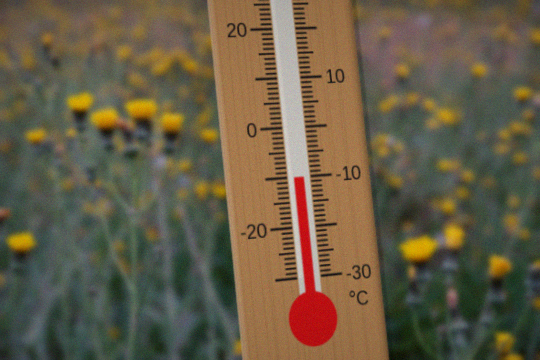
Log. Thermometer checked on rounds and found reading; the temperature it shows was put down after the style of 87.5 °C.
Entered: -10 °C
